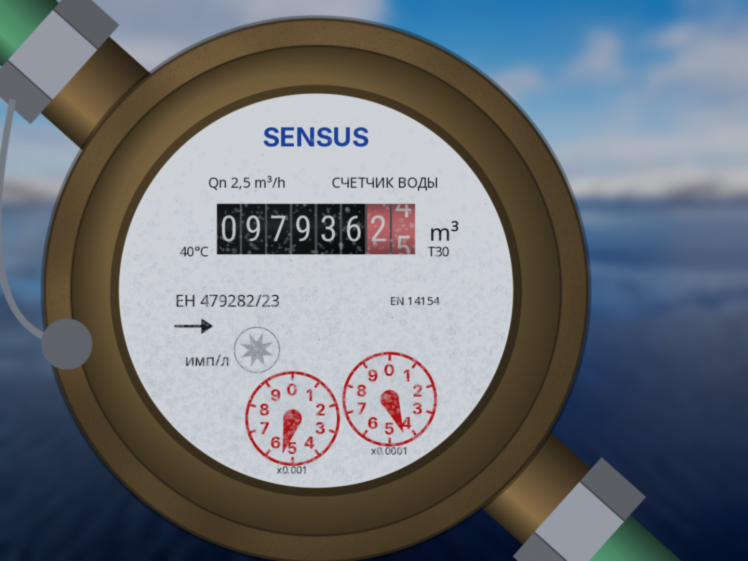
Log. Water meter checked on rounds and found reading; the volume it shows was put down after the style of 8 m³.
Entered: 97936.2454 m³
